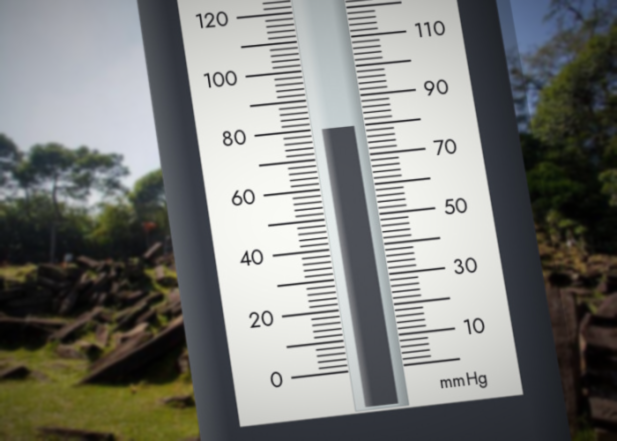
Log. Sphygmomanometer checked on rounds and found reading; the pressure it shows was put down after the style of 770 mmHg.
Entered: 80 mmHg
